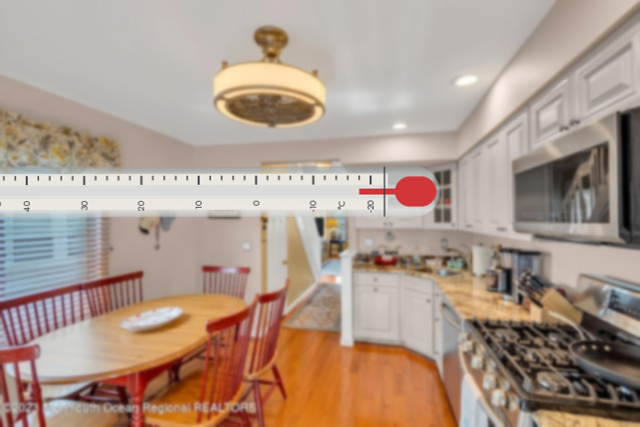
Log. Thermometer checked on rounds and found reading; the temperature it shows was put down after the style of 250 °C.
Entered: -18 °C
